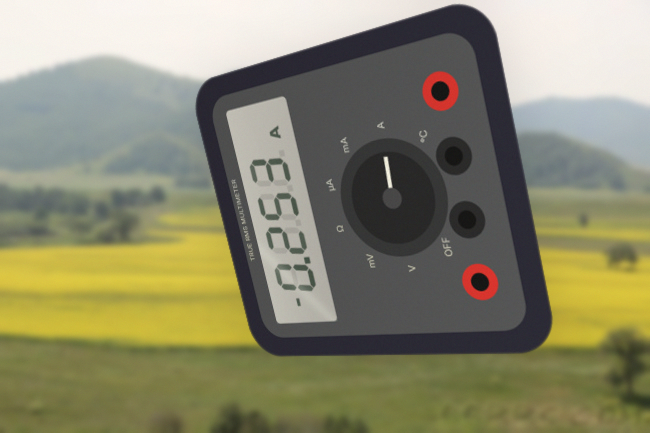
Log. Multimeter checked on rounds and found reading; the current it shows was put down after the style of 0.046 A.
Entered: -0.253 A
